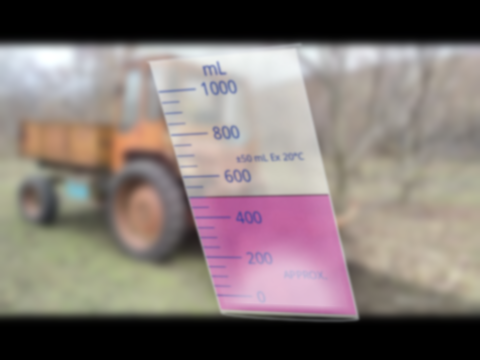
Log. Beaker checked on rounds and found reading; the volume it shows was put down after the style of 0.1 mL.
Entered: 500 mL
